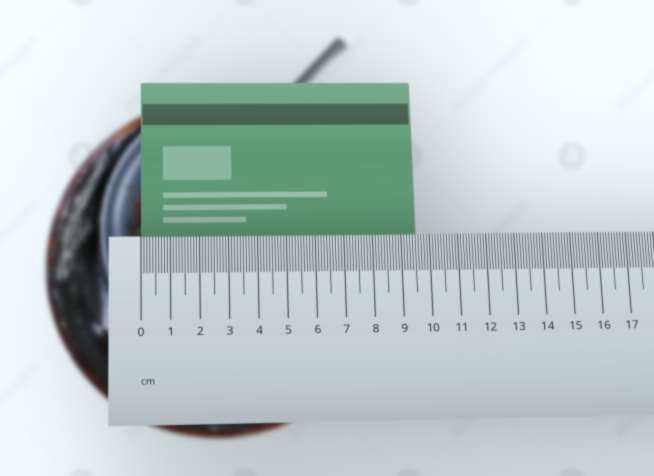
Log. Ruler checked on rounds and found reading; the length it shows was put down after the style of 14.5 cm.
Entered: 9.5 cm
